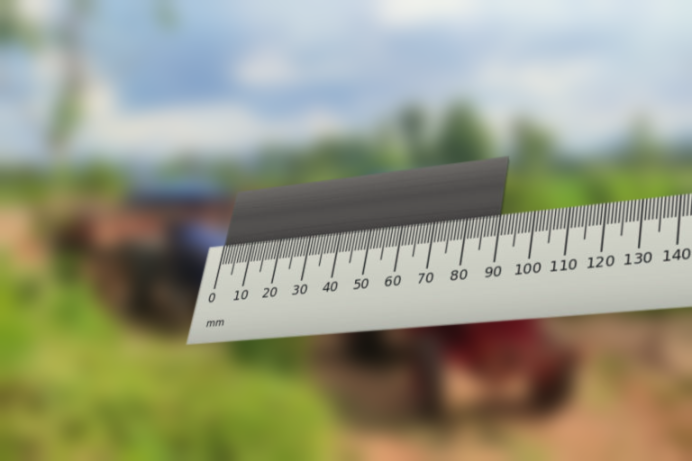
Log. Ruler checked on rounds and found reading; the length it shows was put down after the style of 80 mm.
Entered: 90 mm
